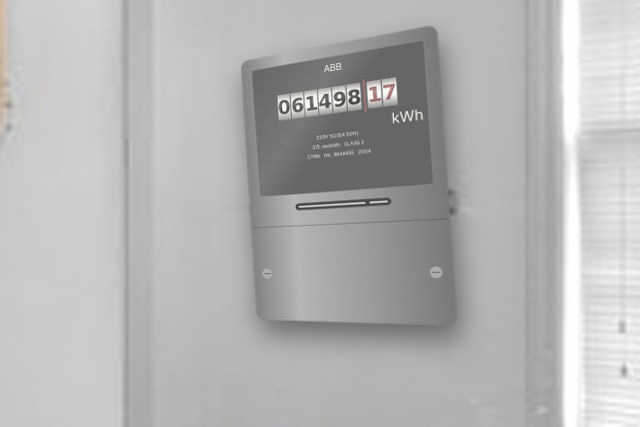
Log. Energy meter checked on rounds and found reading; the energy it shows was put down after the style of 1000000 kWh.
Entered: 61498.17 kWh
